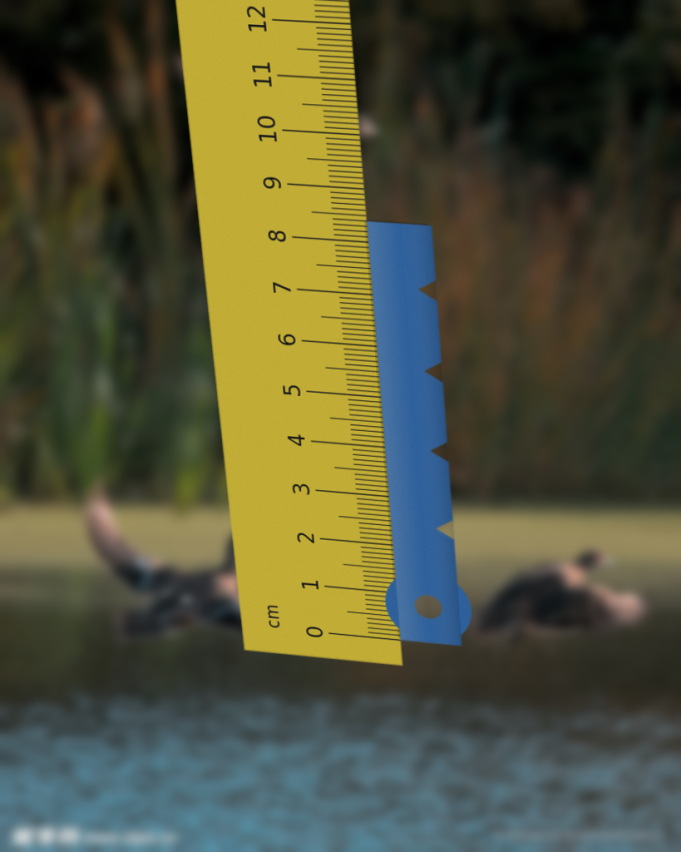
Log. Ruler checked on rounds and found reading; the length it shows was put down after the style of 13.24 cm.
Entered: 8.4 cm
